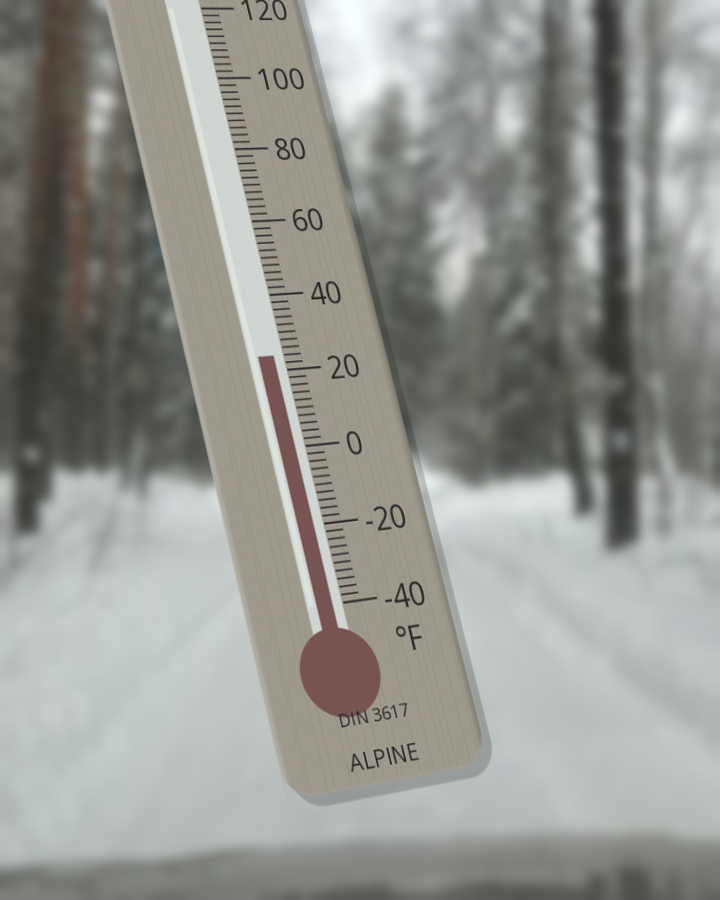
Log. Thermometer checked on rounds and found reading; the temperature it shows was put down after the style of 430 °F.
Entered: 24 °F
